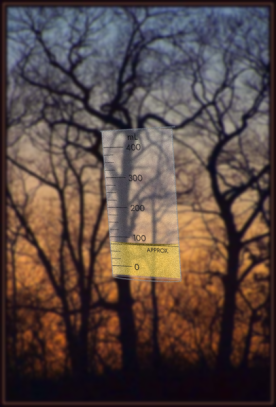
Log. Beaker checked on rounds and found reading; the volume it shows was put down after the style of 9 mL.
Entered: 75 mL
